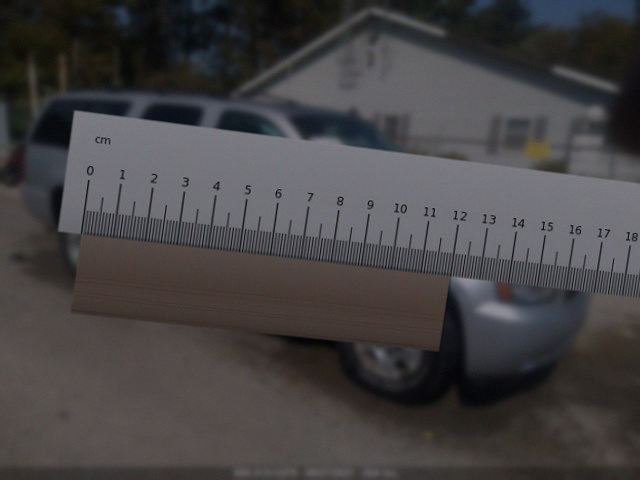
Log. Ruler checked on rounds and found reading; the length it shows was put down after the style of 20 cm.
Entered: 12 cm
